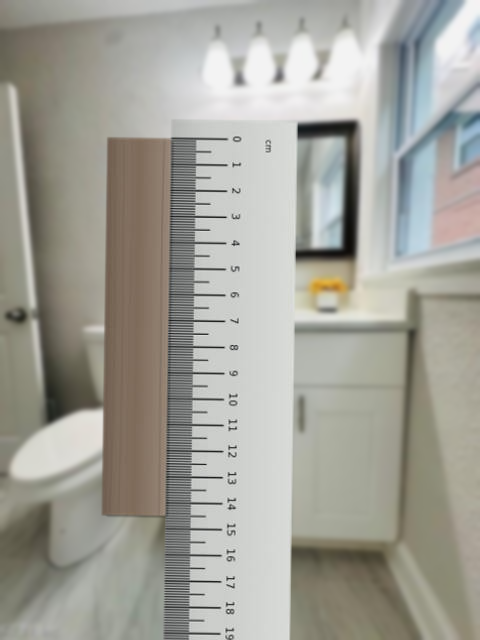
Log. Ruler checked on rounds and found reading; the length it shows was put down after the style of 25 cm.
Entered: 14.5 cm
